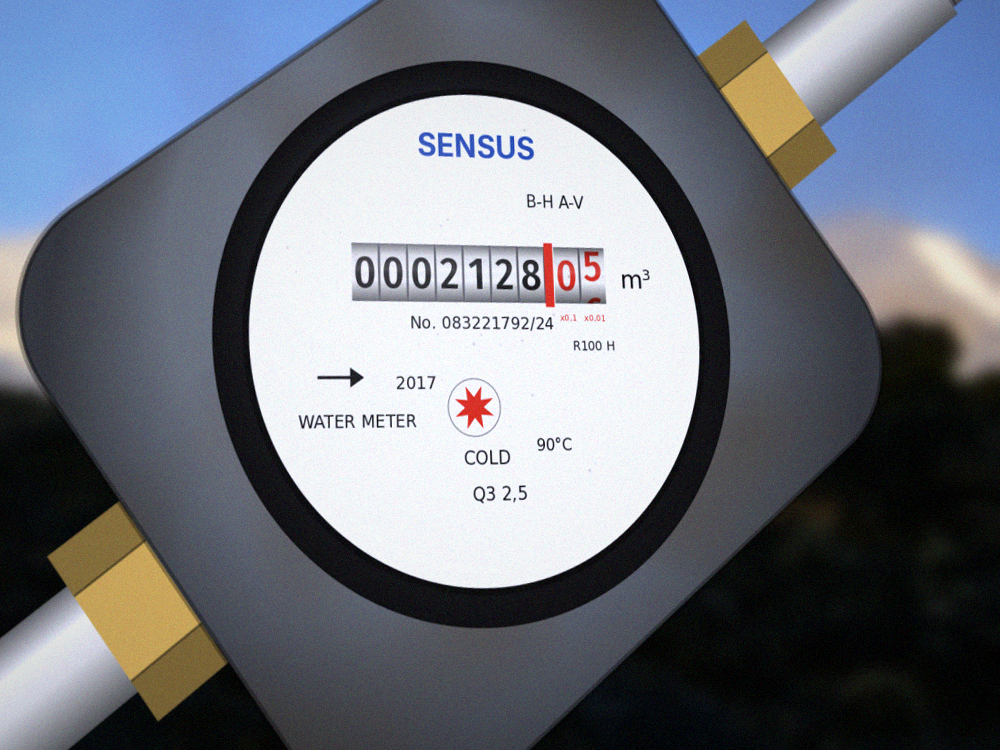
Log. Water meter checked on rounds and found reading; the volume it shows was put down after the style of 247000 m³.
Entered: 2128.05 m³
